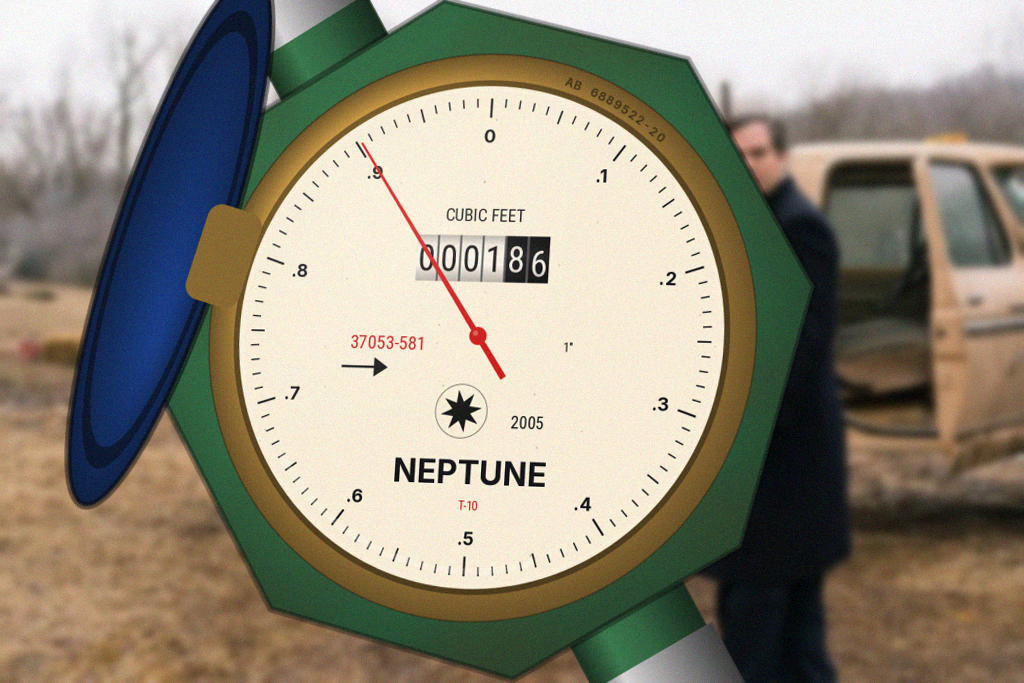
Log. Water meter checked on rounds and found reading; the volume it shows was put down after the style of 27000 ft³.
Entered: 185.90 ft³
